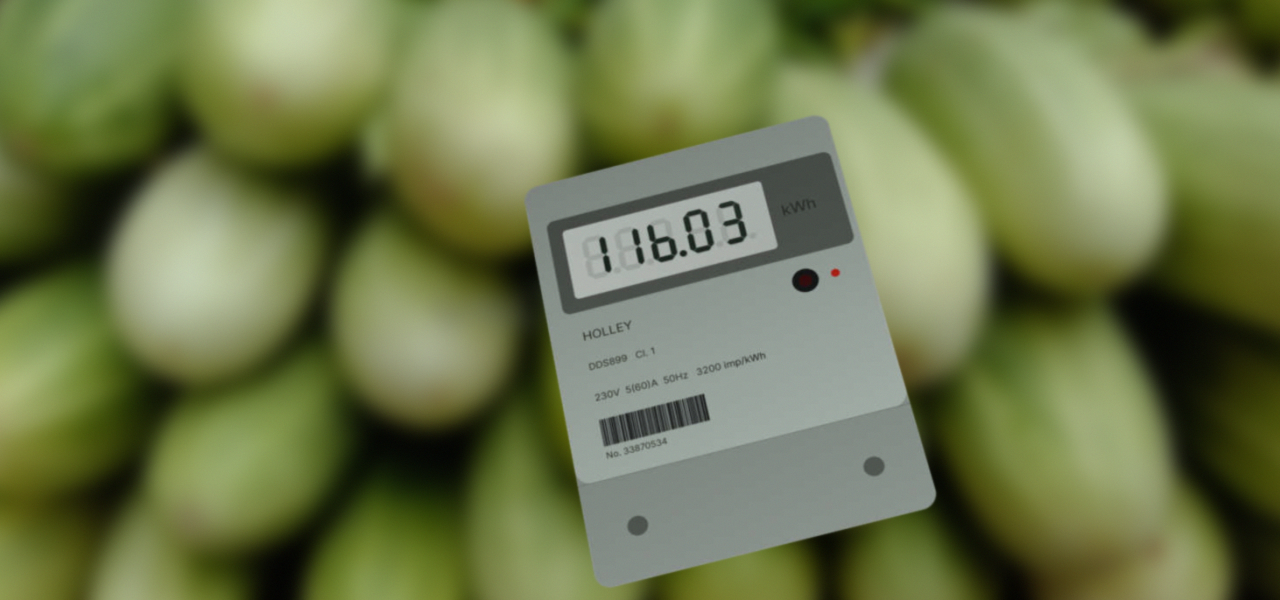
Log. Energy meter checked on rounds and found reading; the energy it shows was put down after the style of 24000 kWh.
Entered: 116.03 kWh
